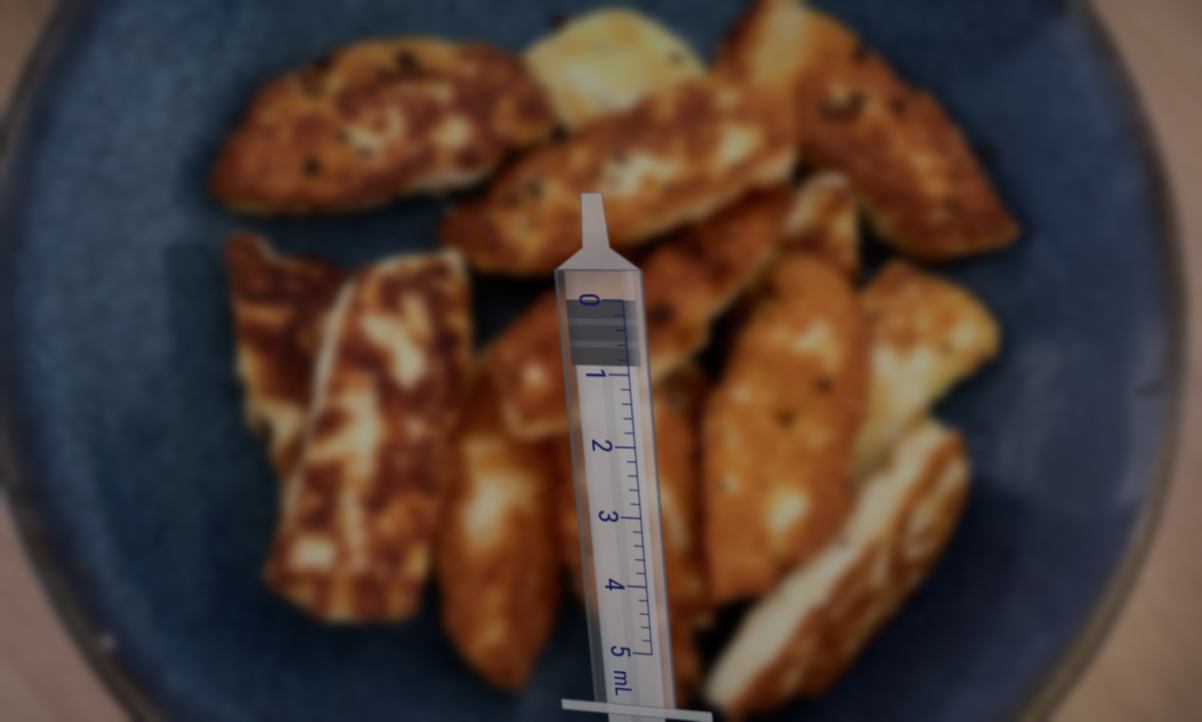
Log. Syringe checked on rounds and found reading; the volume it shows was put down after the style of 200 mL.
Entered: 0 mL
